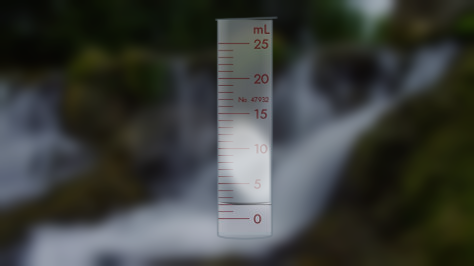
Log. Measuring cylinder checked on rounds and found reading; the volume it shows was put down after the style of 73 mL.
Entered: 2 mL
